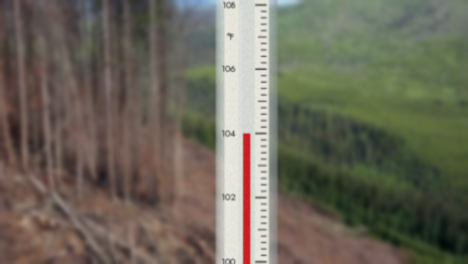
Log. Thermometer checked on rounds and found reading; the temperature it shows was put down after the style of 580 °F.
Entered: 104 °F
